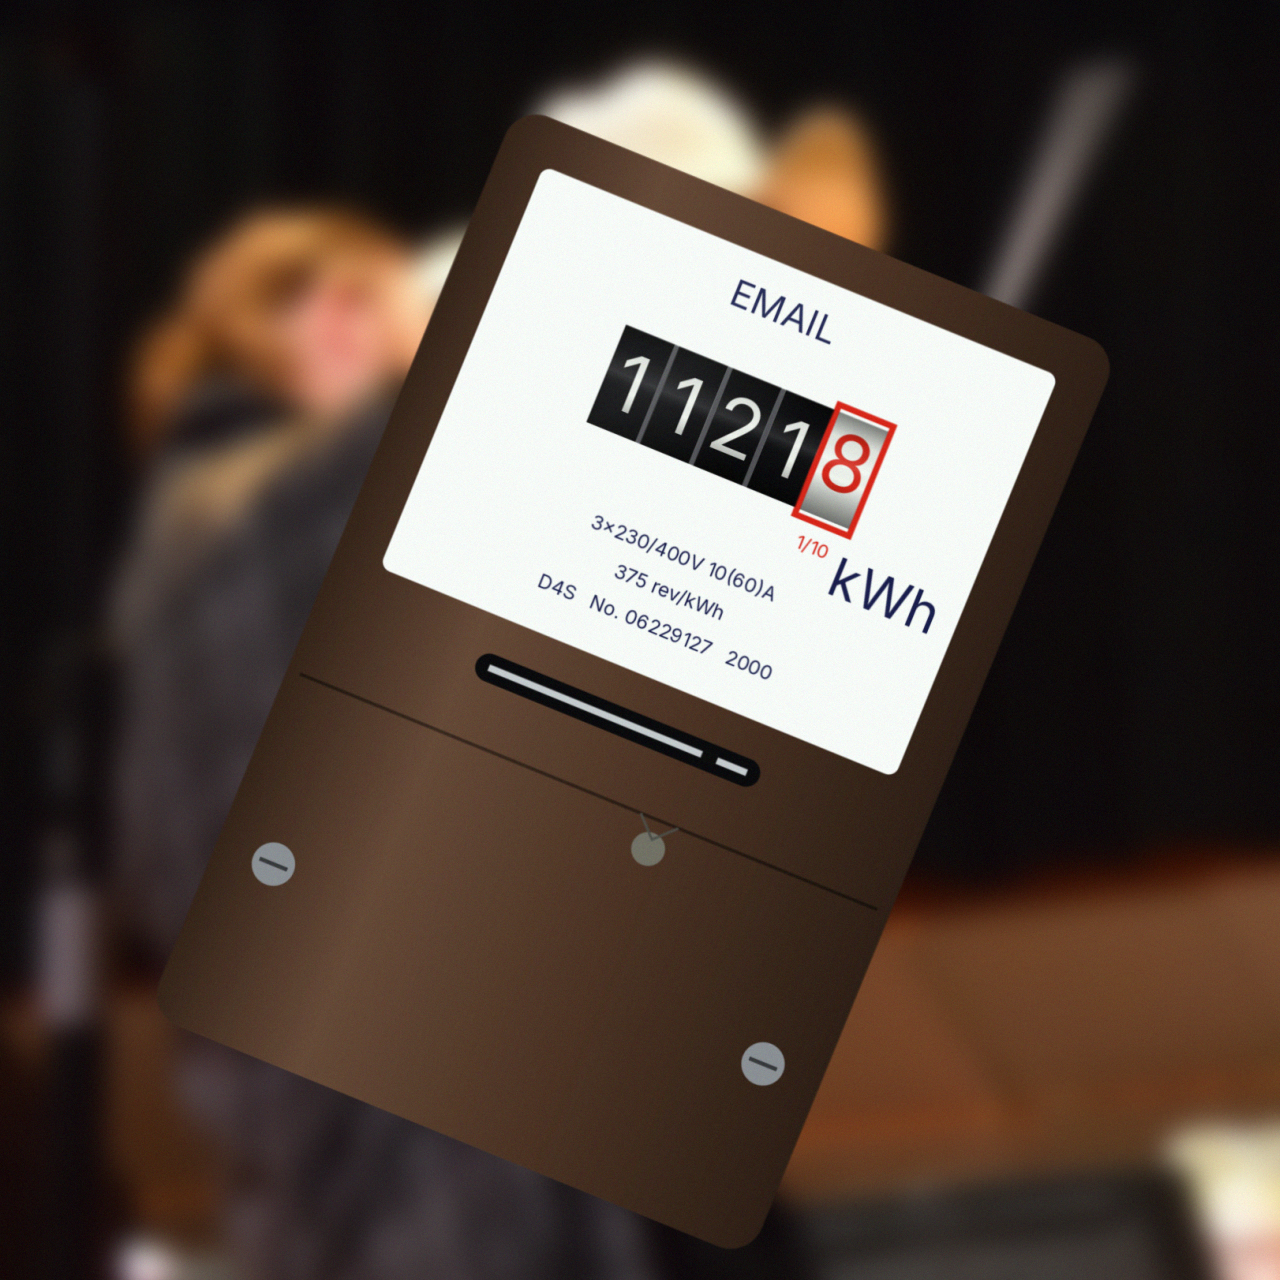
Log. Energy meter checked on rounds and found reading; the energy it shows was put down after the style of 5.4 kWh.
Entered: 1121.8 kWh
